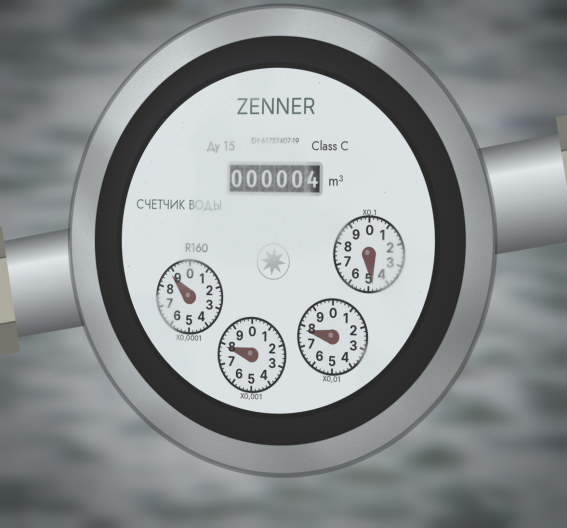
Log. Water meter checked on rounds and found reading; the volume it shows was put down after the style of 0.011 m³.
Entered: 4.4778 m³
